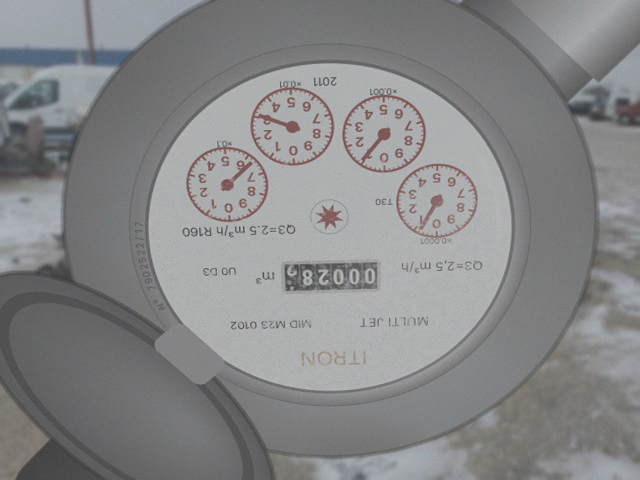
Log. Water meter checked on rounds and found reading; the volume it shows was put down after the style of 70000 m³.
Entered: 281.6310 m³
